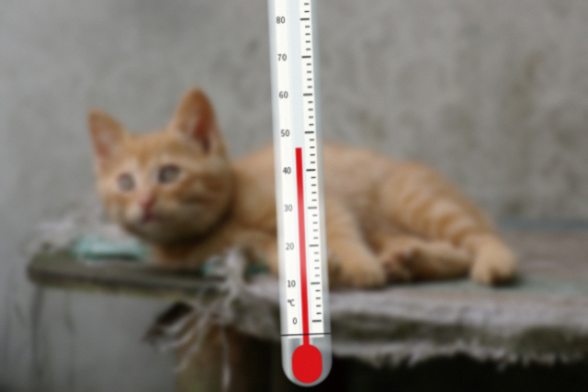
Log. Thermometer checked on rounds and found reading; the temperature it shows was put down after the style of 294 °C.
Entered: 46 °C
